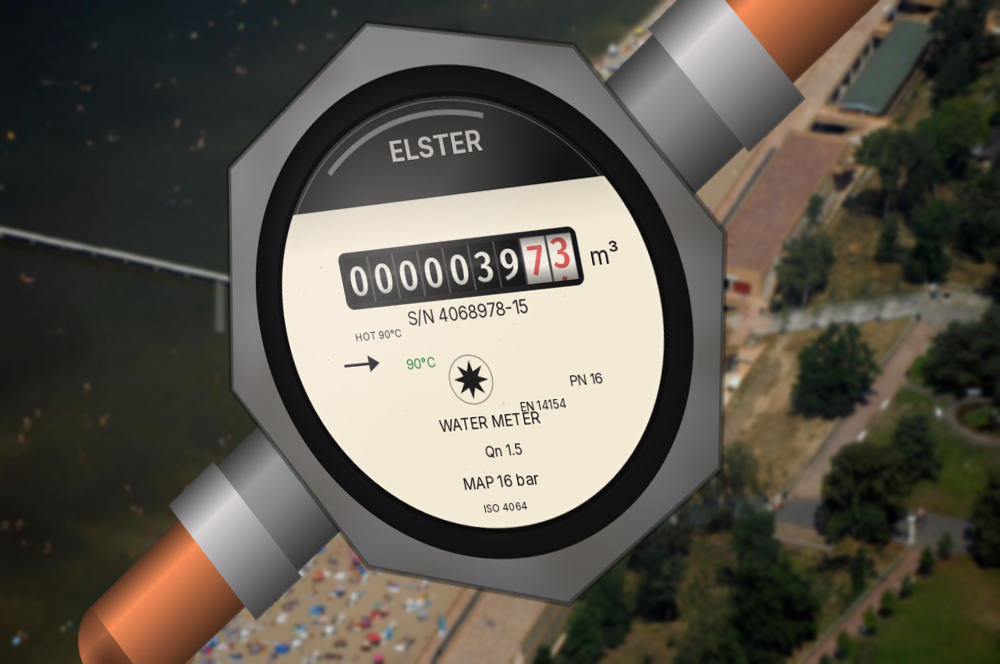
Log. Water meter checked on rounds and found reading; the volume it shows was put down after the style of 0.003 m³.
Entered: 39.73 m³
